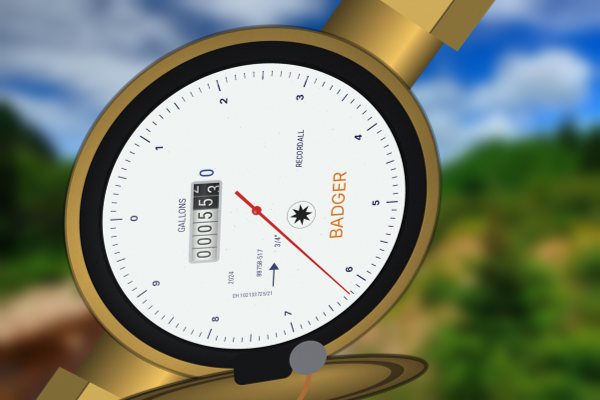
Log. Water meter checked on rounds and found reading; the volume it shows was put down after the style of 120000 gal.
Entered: 5526.2 gal
